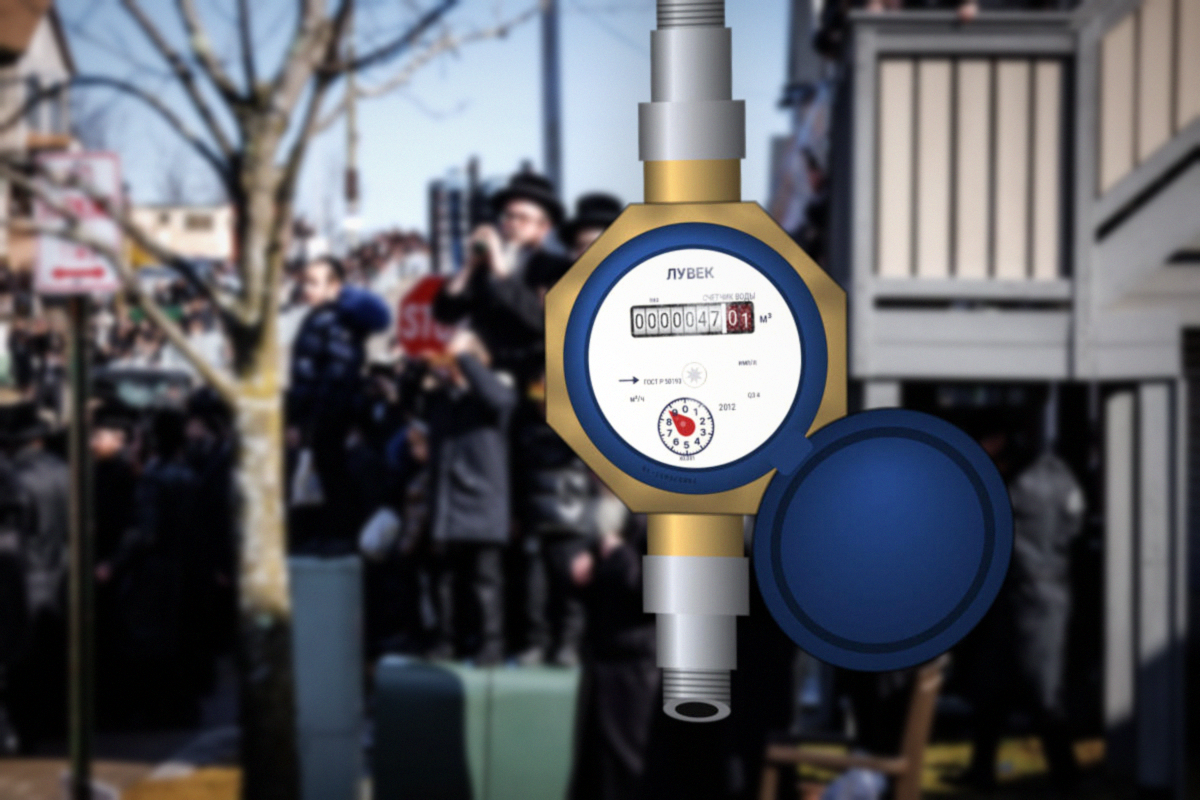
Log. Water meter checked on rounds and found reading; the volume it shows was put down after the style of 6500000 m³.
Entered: 47.008 m³
